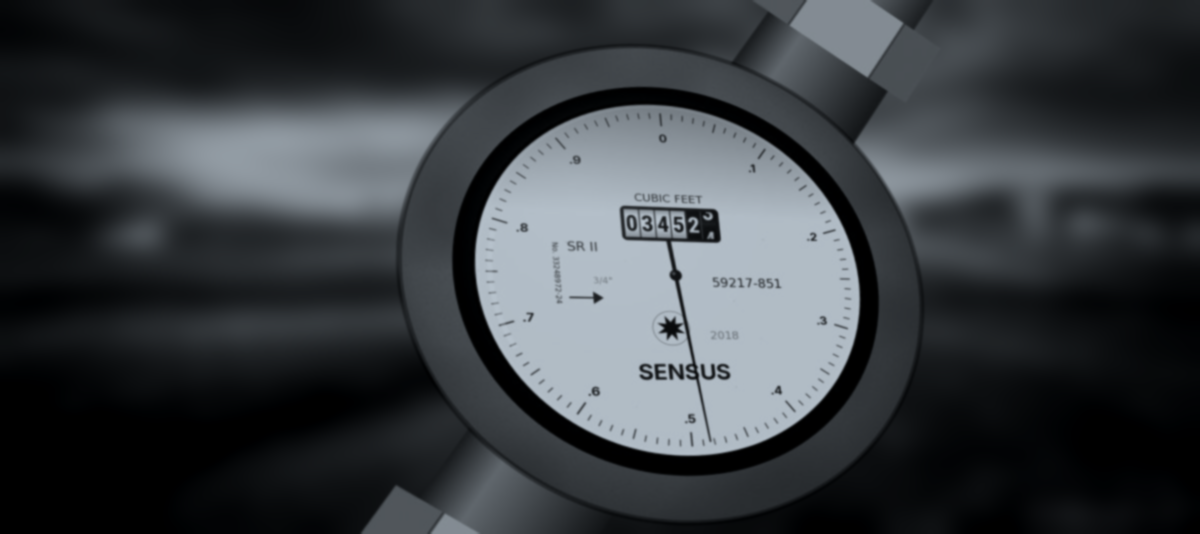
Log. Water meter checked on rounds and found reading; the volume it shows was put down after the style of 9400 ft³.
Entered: 34523.48 ft³
